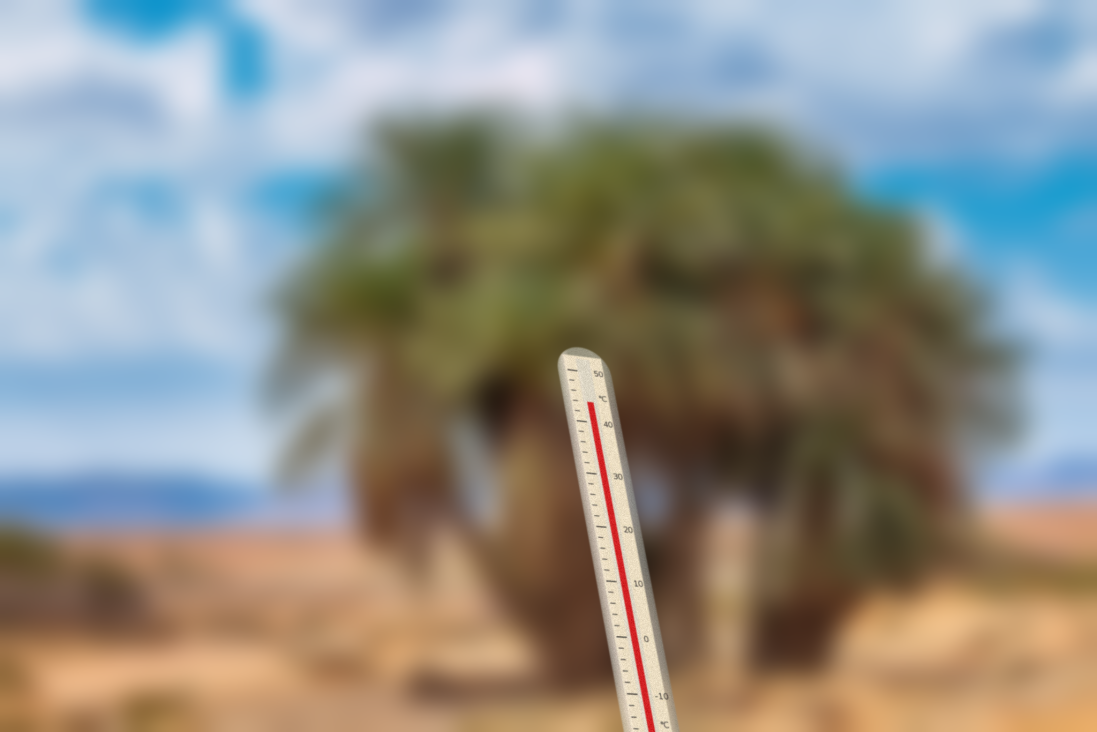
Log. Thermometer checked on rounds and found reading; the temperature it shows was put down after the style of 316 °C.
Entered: 44 °C
